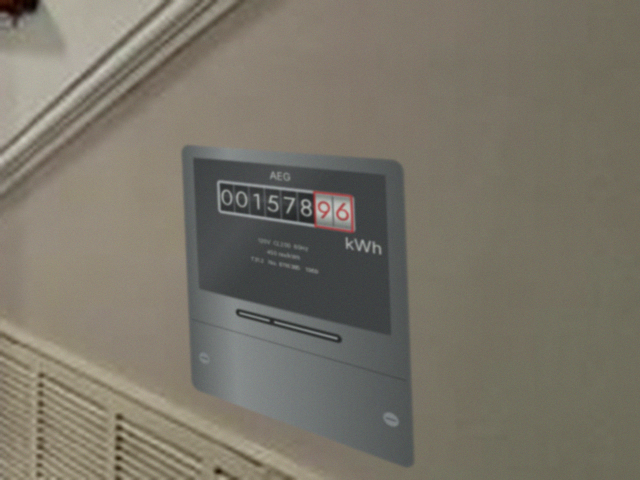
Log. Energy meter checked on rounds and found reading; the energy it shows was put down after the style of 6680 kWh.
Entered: 1578.96 kWh
